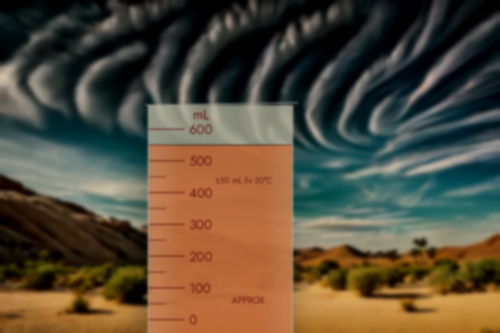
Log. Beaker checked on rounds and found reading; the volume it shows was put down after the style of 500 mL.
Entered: 550 mL
